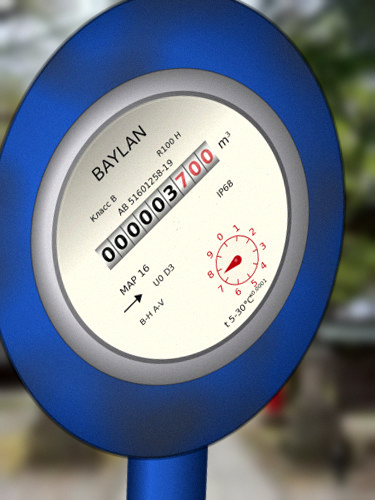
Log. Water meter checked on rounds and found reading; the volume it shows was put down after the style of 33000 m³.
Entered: 3.7007 m³
